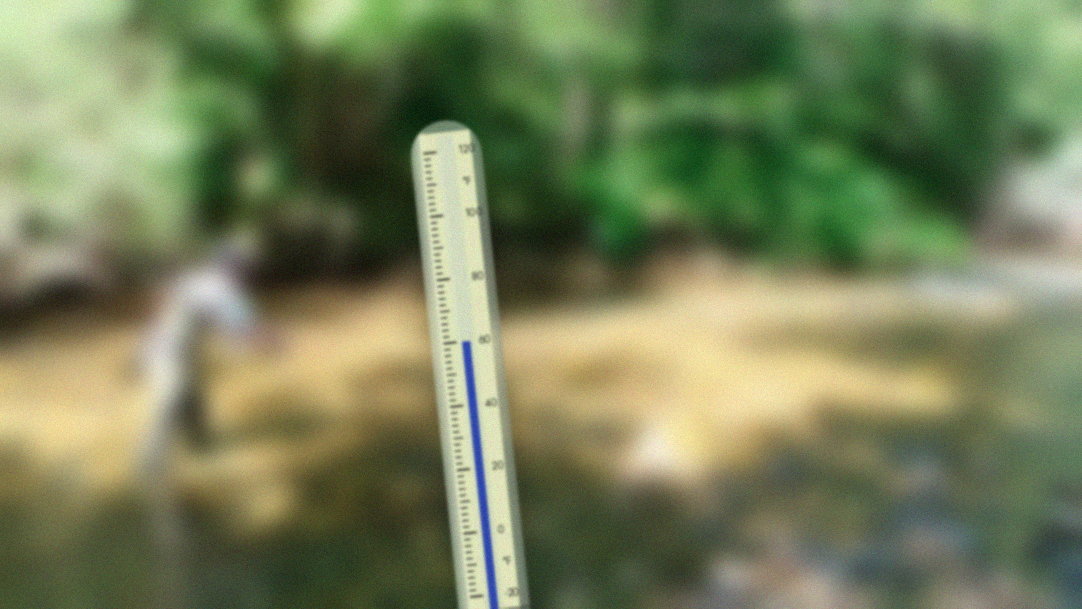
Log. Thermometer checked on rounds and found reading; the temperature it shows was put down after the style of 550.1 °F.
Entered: 60 °F
